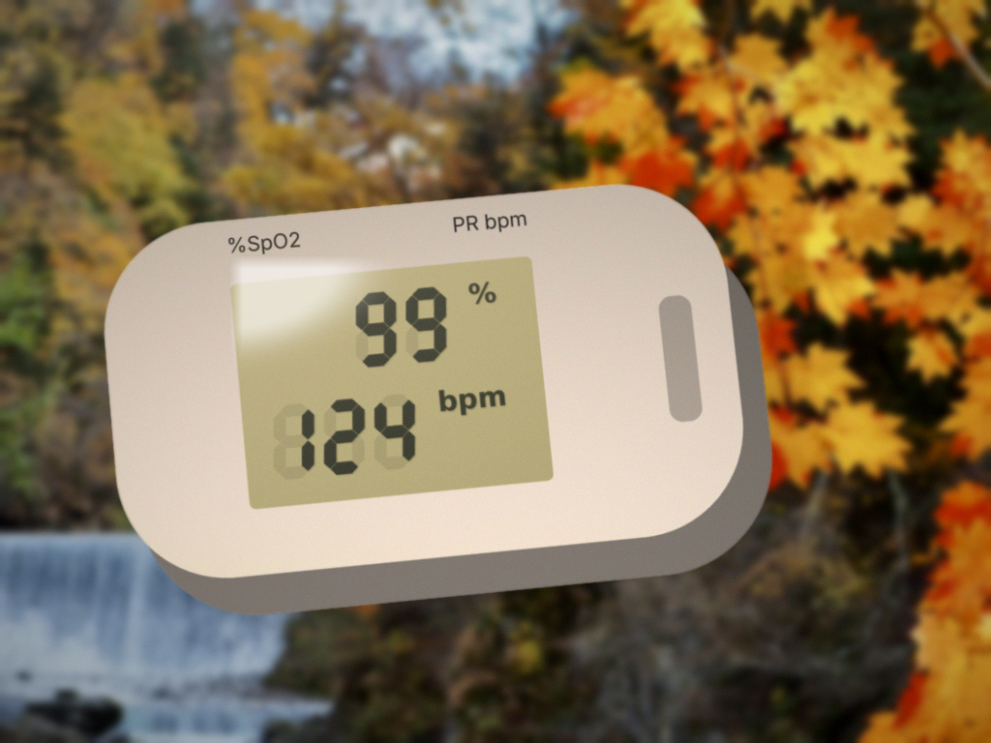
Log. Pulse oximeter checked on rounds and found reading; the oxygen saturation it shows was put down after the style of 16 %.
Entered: 99 %
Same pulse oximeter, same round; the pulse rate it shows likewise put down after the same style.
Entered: 124 bpm
